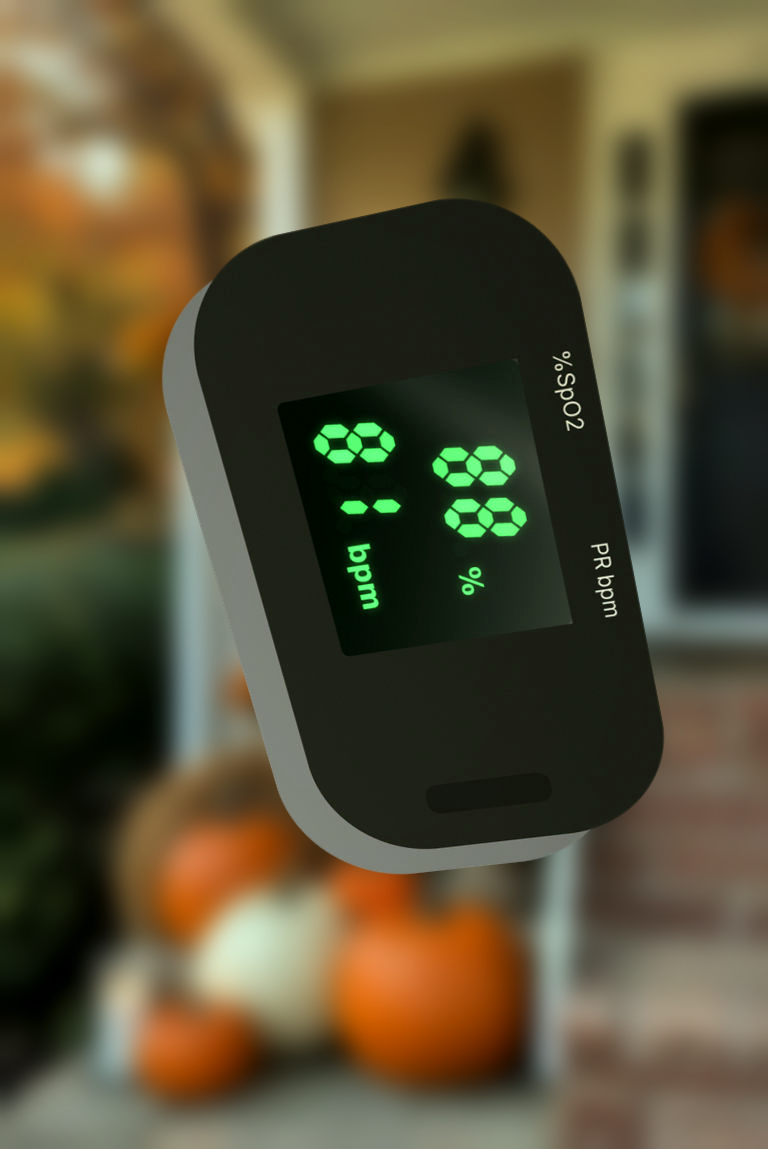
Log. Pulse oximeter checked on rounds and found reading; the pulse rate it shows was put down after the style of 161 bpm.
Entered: 81 bpm
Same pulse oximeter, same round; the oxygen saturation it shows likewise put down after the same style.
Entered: 88 %
